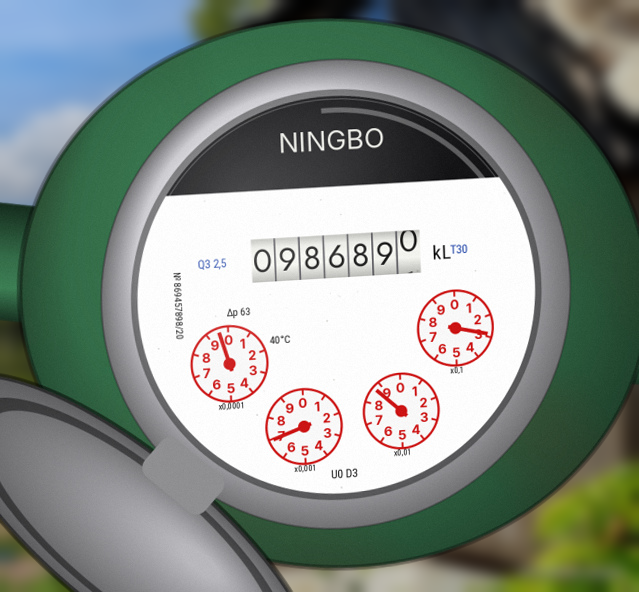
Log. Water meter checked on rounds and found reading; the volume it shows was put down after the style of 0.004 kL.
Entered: 986890.2869 kL
